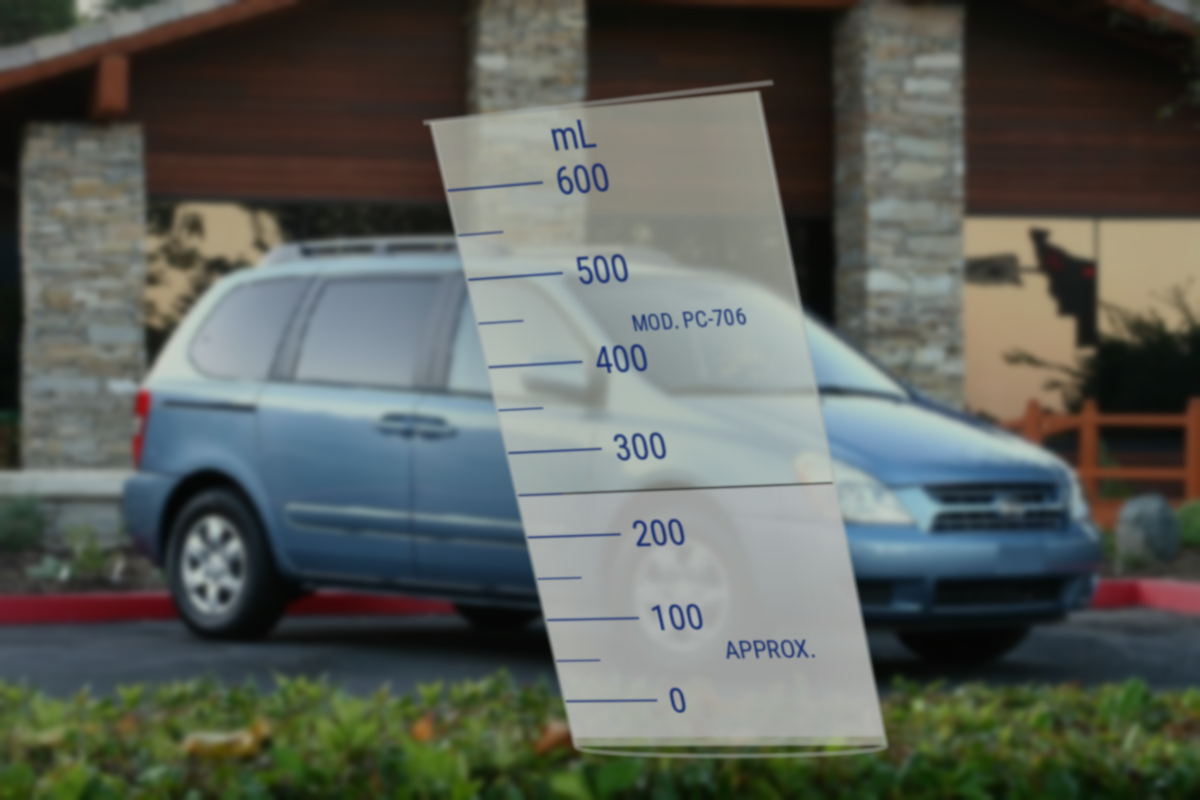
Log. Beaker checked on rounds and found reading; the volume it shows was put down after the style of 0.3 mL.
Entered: 250 mL
